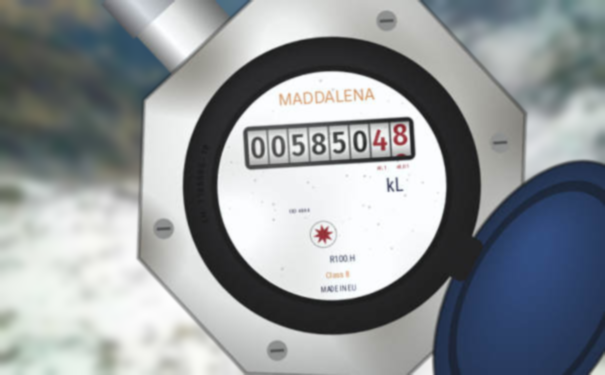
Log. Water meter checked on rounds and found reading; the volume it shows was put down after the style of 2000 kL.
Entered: 5850.48 kL
